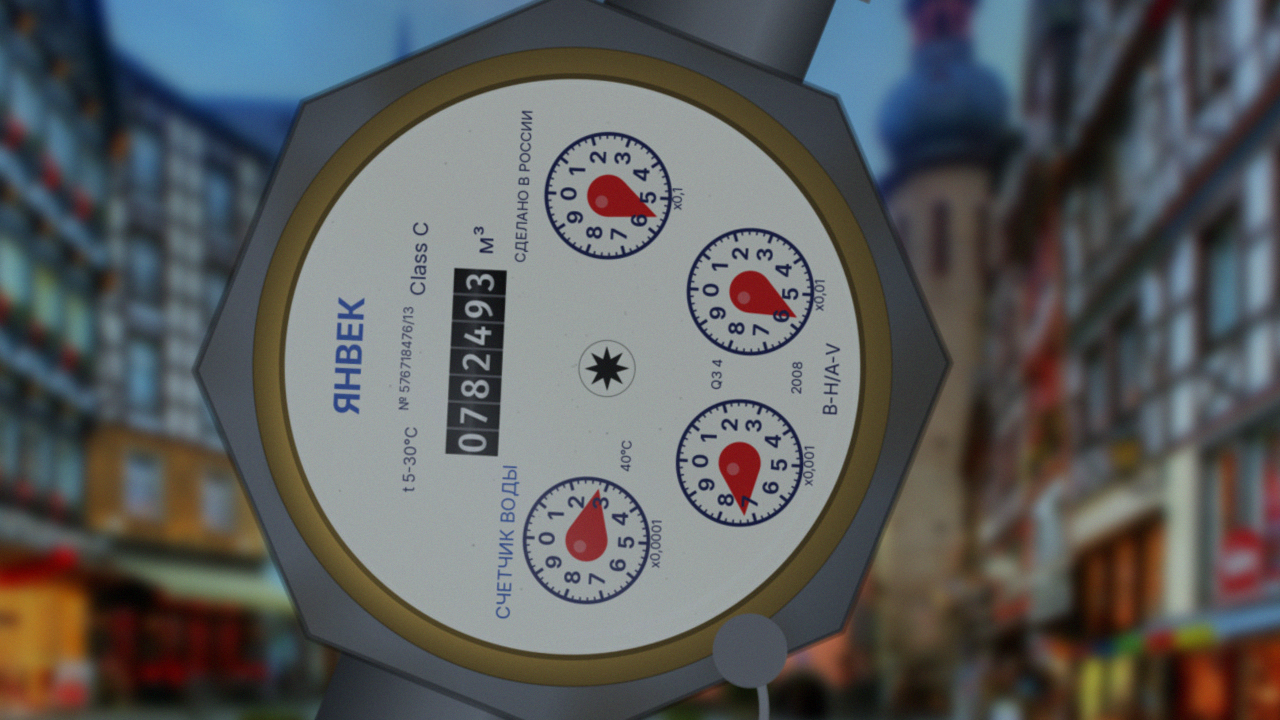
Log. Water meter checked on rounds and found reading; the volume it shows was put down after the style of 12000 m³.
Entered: 782493.5572 m³
